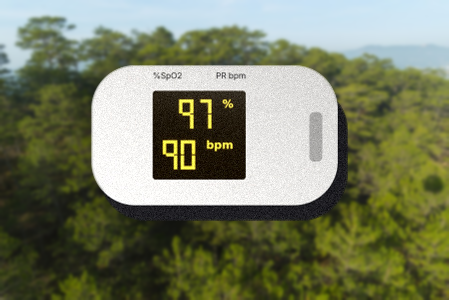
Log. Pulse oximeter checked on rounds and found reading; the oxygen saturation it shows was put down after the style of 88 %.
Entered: 97 %
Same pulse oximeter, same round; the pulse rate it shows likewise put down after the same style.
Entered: 90 bpm
